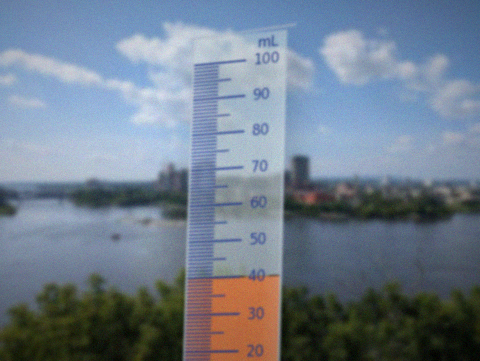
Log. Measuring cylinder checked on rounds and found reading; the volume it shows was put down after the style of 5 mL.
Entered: 40 mL
